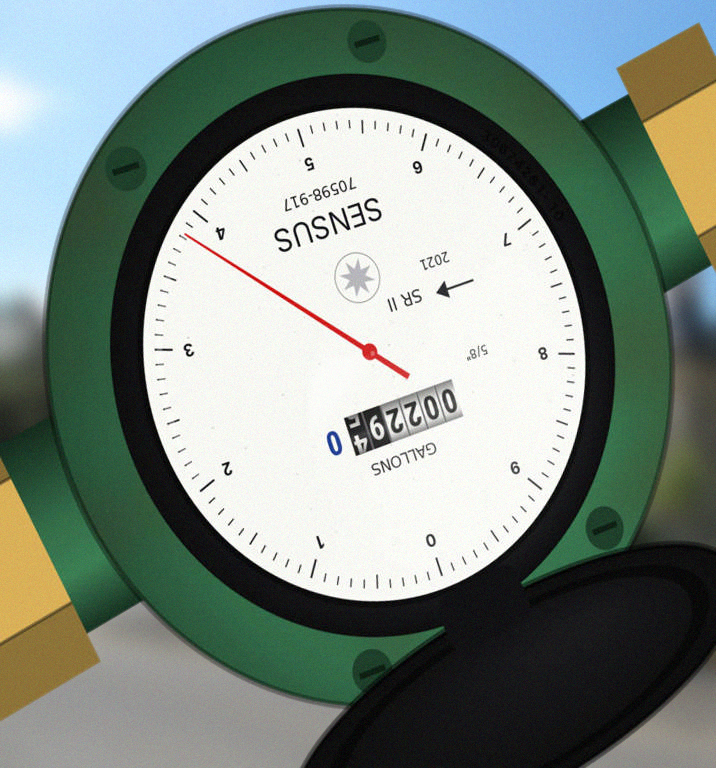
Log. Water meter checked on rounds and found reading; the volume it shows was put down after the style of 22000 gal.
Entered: 22943.8 gal
